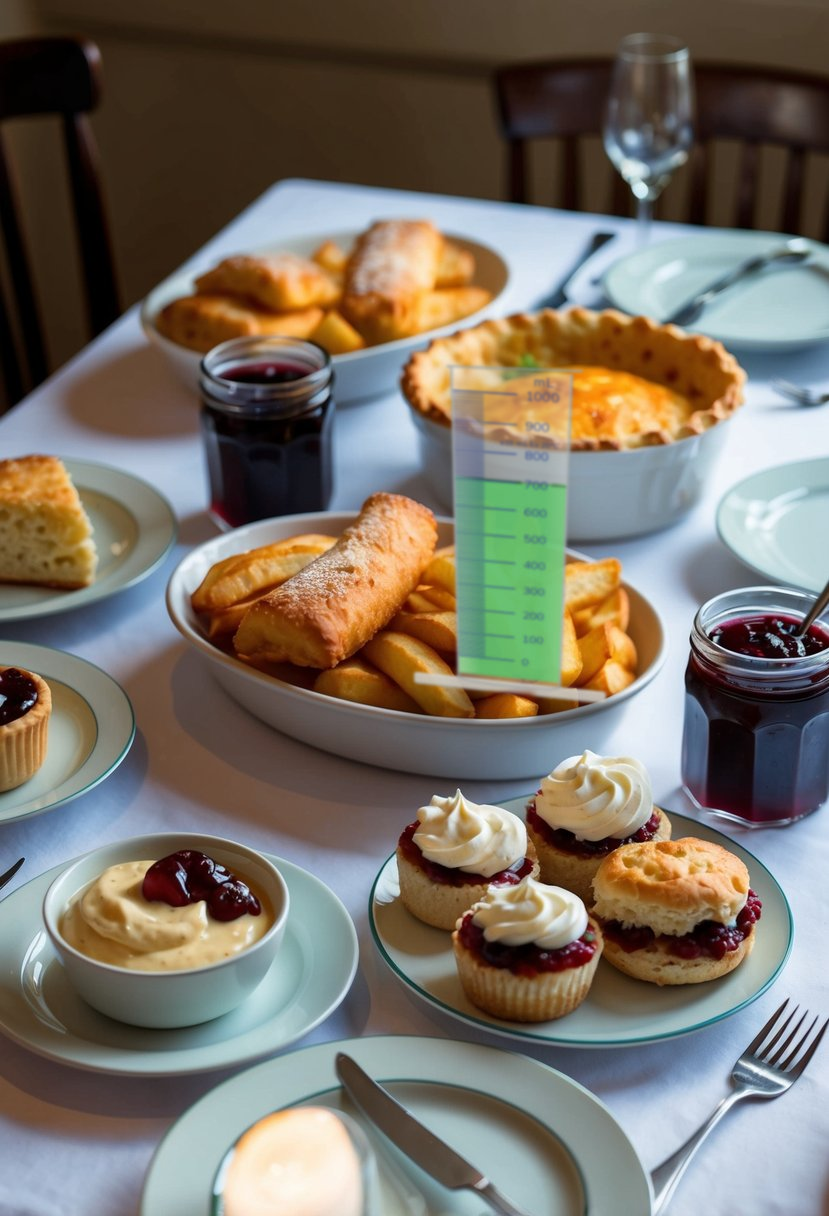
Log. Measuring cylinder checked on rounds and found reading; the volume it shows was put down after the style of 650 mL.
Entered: 700 mL
